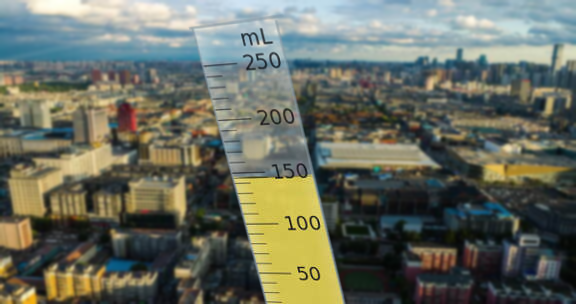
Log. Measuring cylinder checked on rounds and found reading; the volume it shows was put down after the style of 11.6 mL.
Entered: 145 mL
